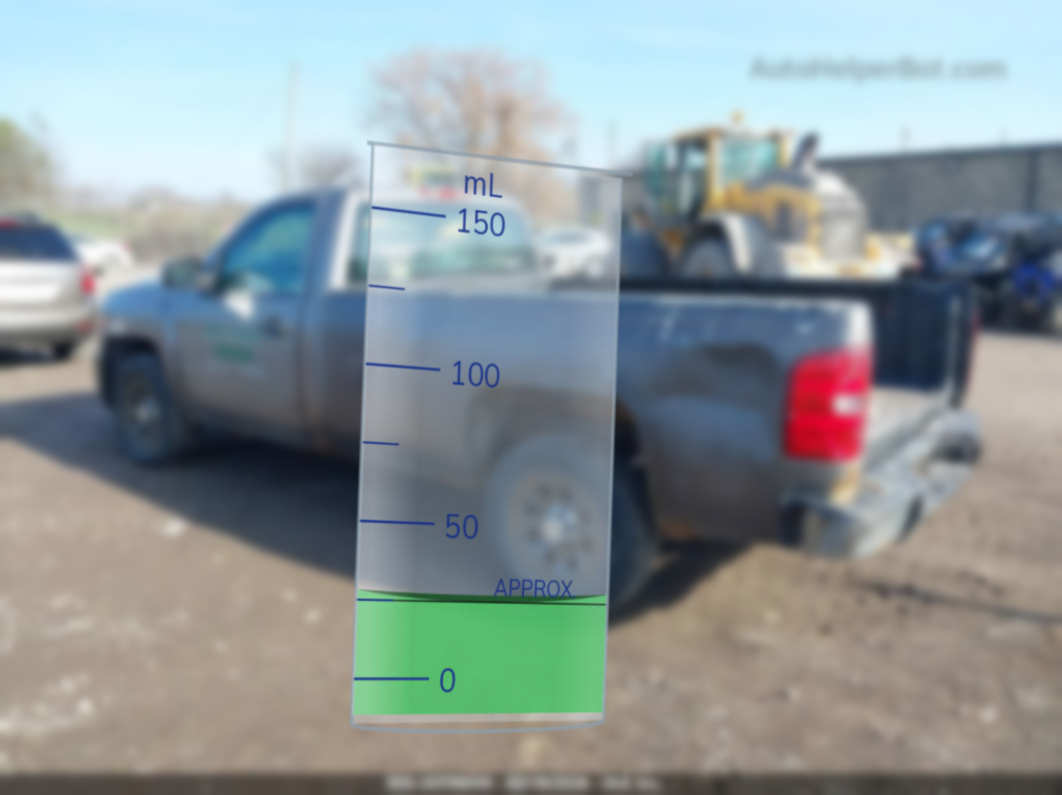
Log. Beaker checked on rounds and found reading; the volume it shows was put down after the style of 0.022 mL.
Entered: 25 mL
